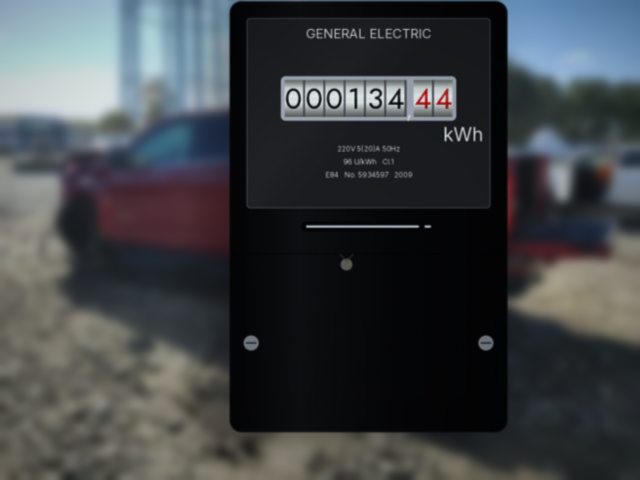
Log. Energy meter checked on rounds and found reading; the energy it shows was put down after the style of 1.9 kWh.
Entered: 134.44 kWh
